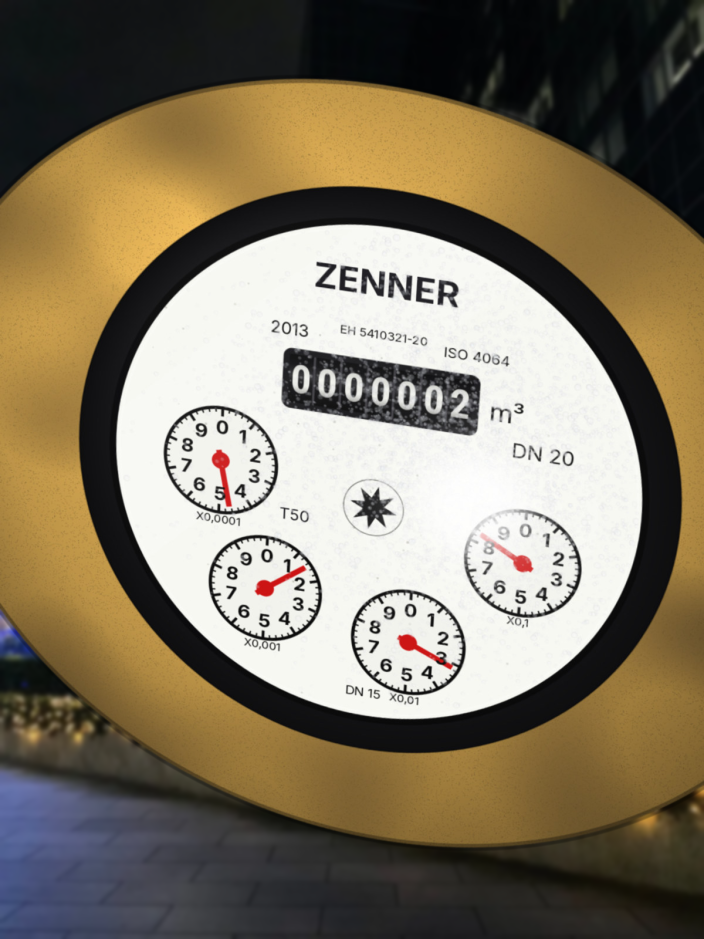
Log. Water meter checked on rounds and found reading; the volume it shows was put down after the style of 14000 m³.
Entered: 2.8314 m³
